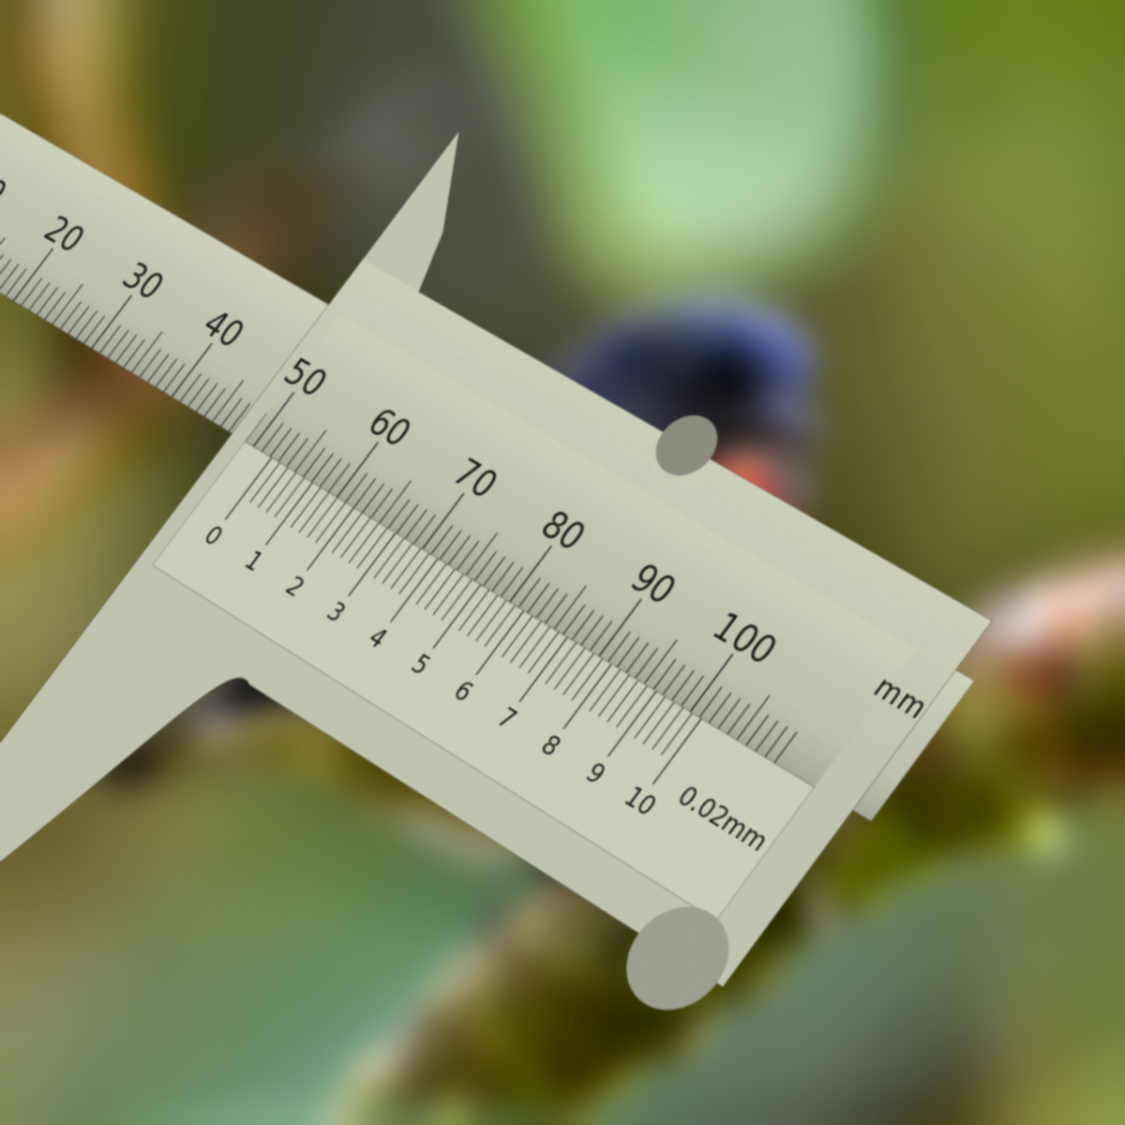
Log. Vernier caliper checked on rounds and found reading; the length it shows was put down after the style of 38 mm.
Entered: 52.2 mm
